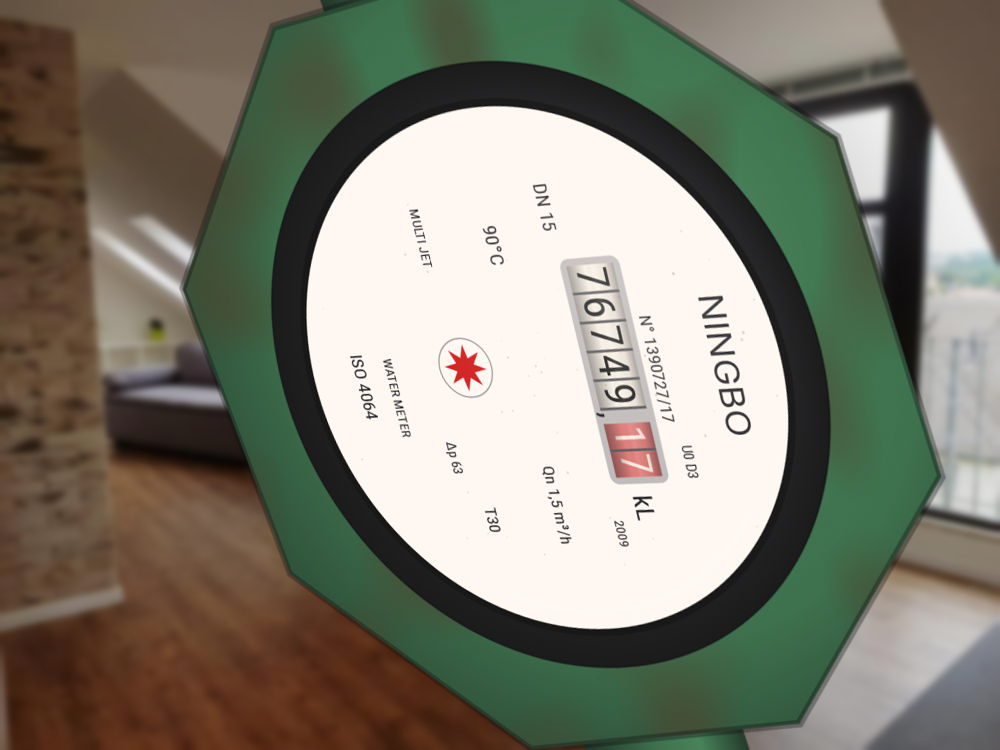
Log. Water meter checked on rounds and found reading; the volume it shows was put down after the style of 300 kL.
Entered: 76749.17 kL
